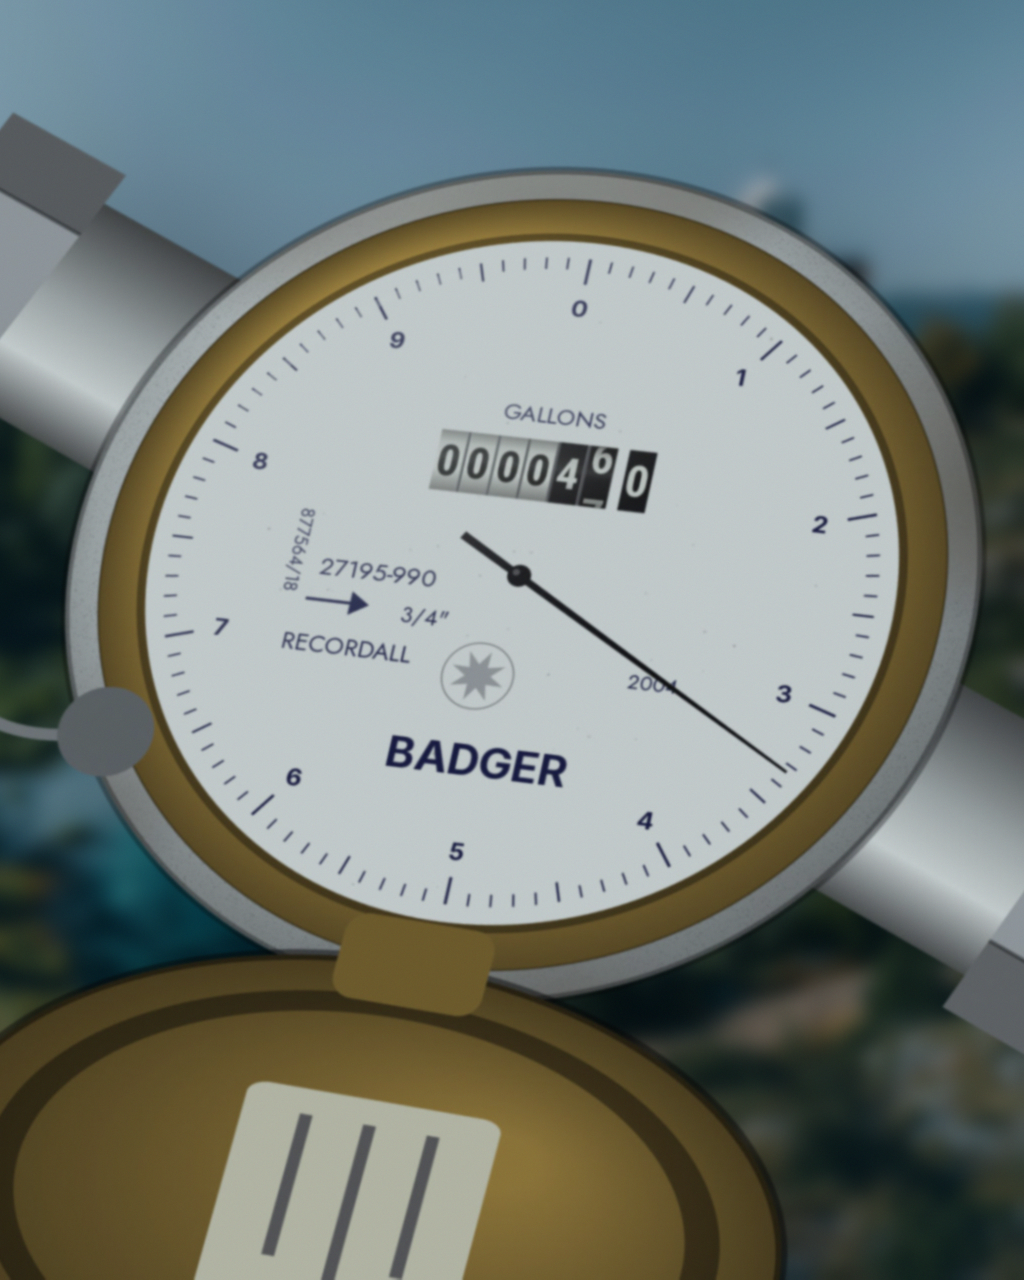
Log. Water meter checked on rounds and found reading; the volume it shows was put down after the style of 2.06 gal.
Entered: 463.3 gal
